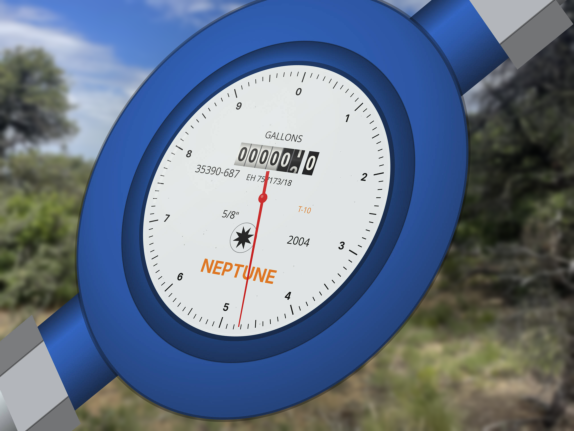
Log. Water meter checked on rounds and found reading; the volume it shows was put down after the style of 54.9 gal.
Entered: 14.7 gal
